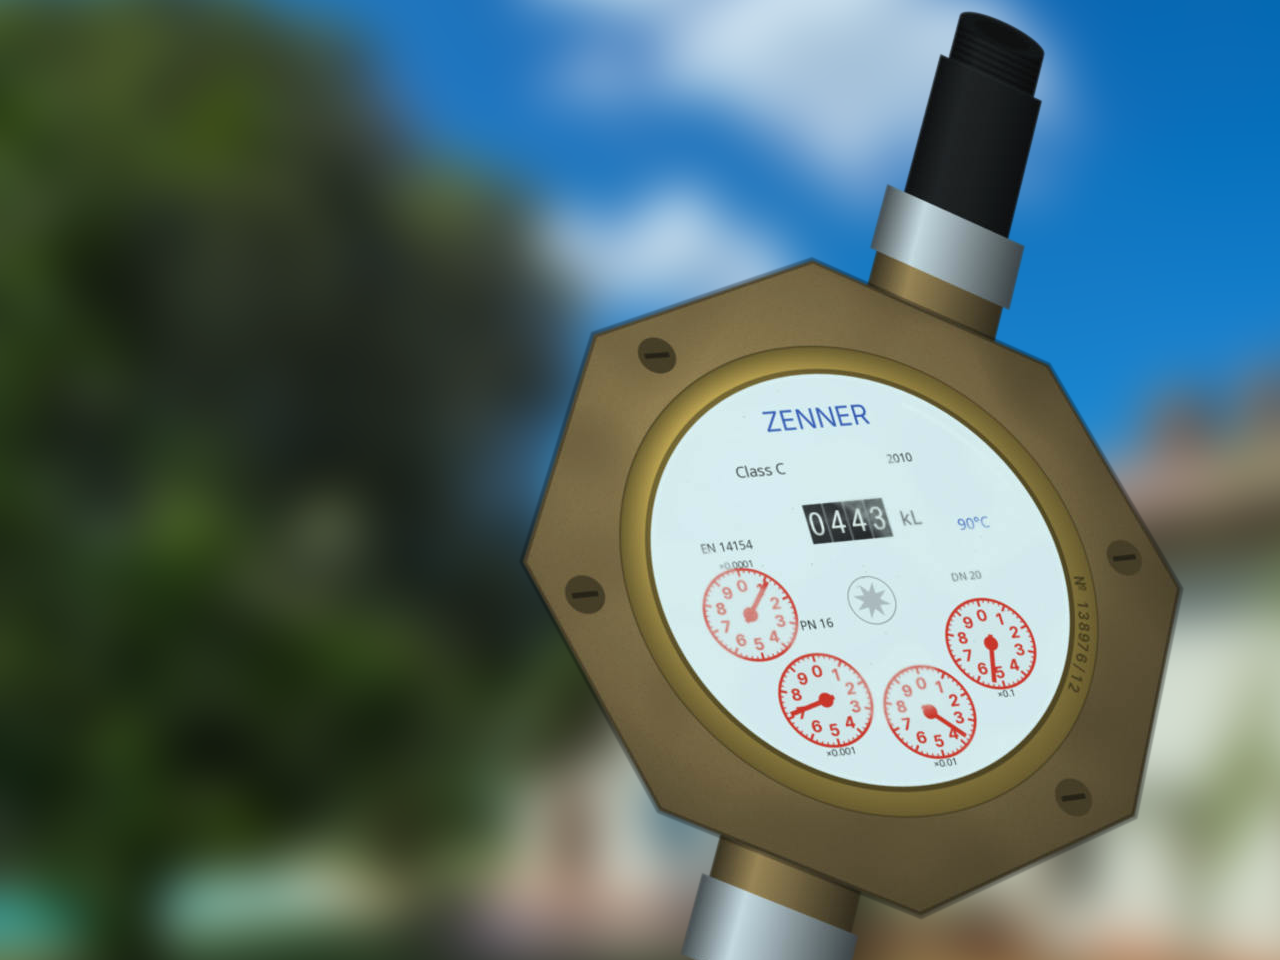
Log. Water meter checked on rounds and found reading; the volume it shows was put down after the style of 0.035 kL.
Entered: 443.5371 kL
